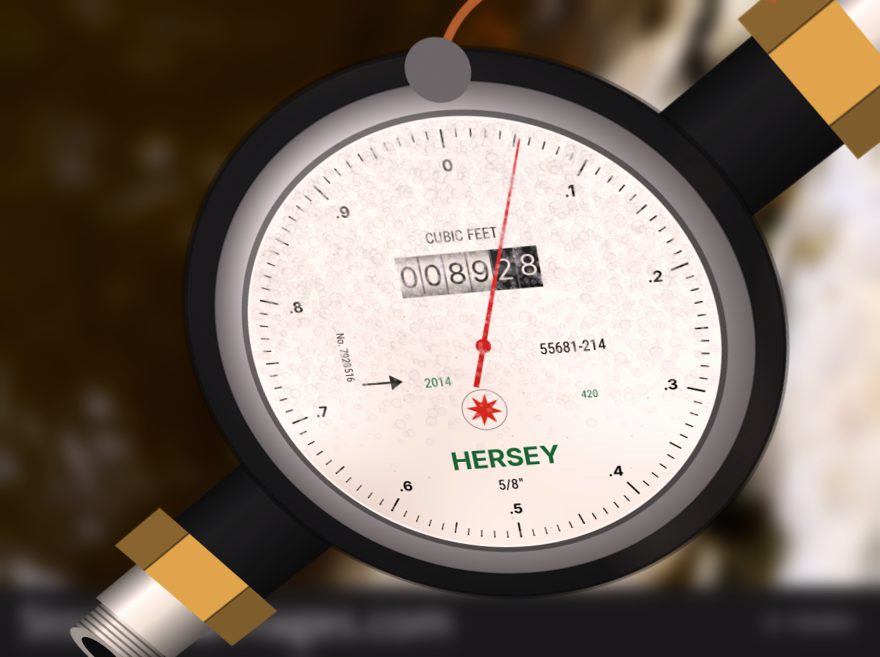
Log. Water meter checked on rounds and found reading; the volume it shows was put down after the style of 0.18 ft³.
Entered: 8928.05 ft³
